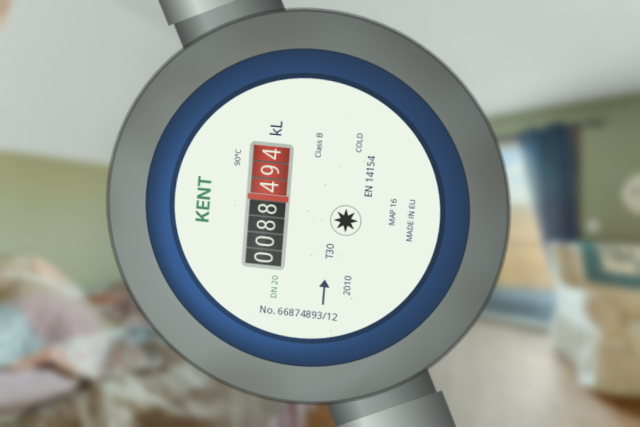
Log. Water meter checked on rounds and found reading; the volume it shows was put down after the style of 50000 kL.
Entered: 88.494 kL
